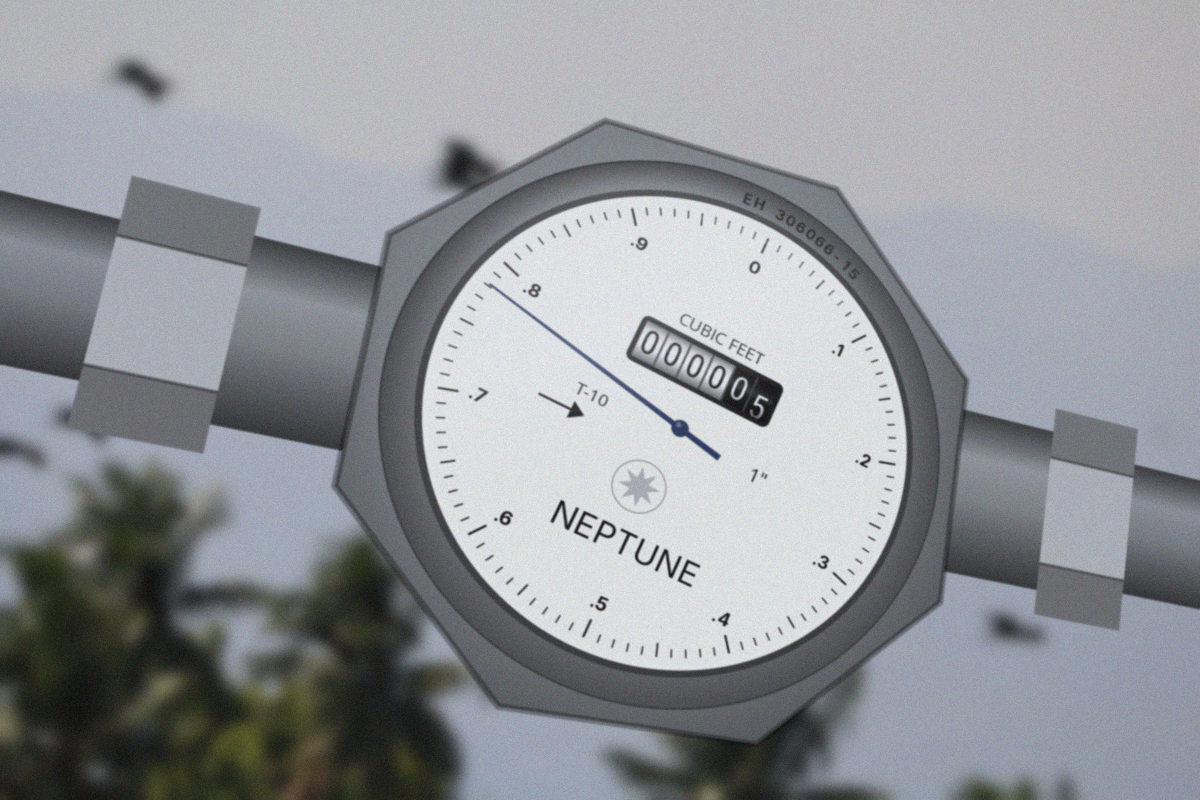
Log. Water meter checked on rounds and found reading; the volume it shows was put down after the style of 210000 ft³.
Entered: 4.78 ft³
